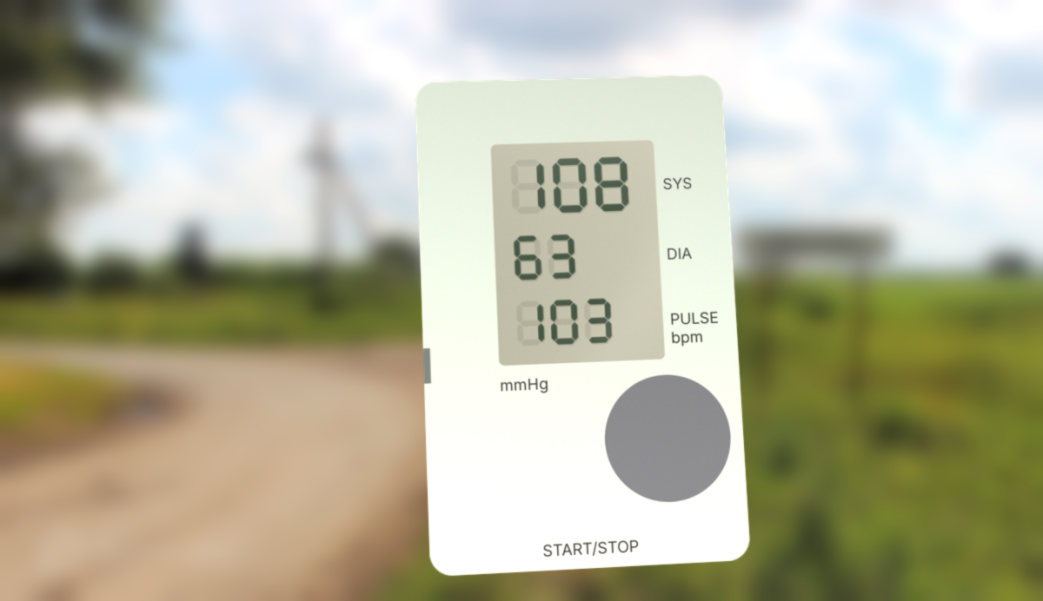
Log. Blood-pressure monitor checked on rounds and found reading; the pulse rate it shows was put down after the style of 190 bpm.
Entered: 103 bpm
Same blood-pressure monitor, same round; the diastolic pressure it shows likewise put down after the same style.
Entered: 63 mmHg
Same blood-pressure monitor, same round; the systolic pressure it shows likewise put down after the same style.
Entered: 108 mmHg
